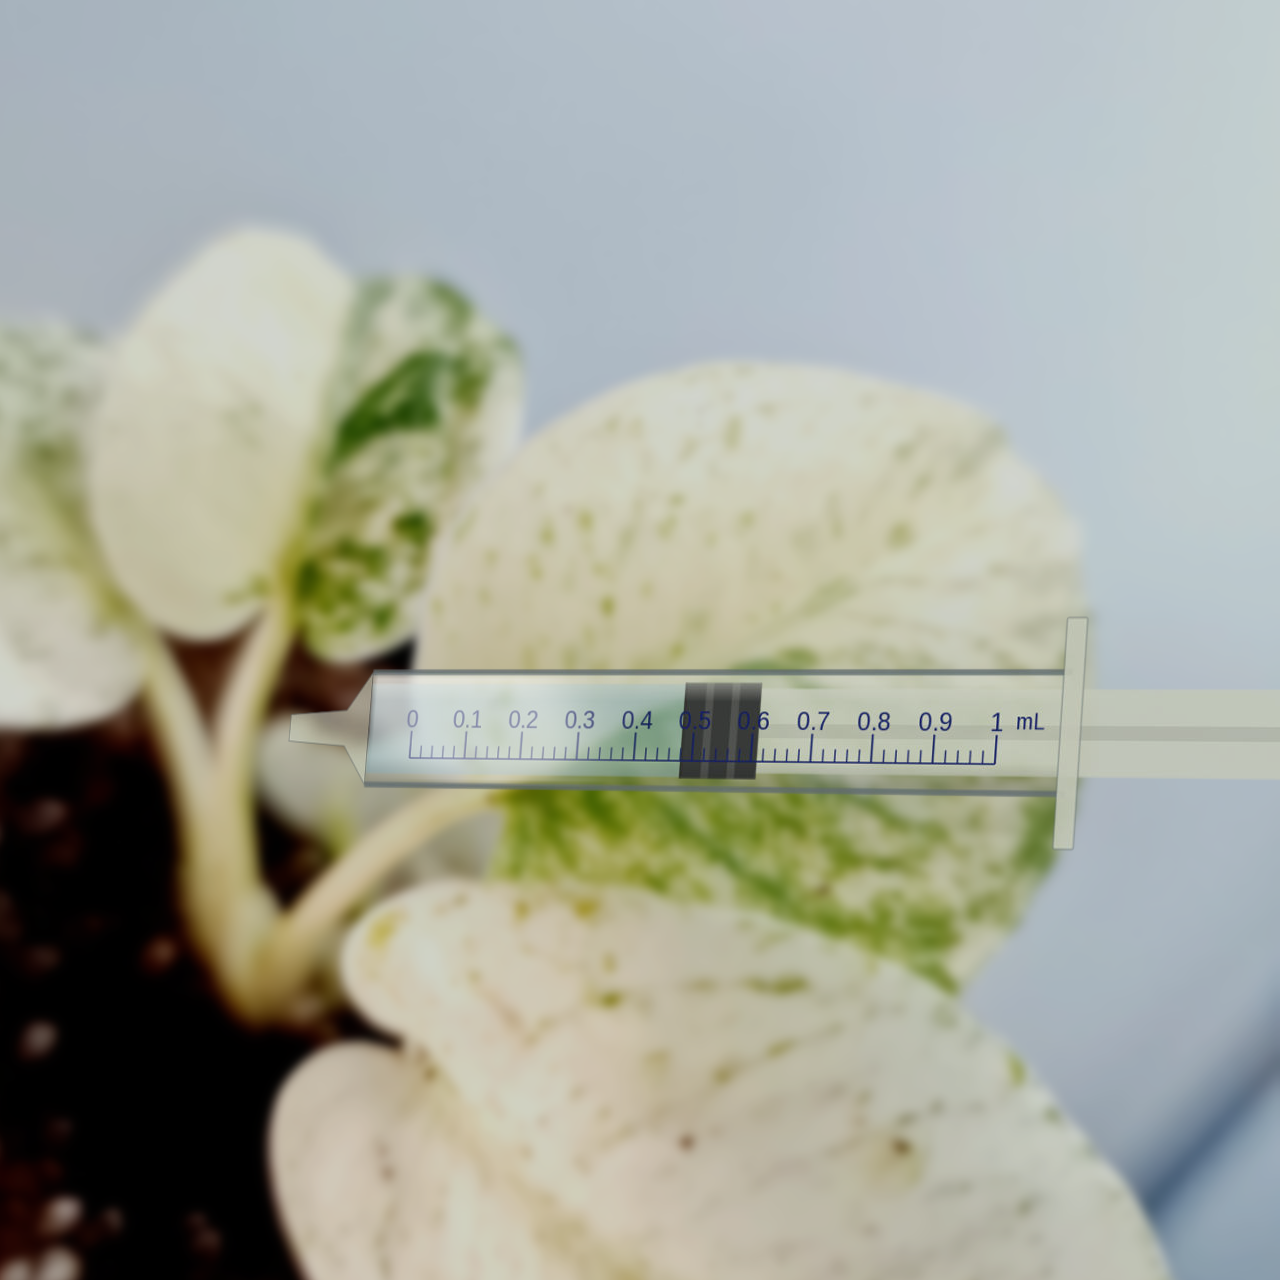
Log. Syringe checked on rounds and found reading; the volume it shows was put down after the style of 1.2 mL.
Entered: 0.48 mL
